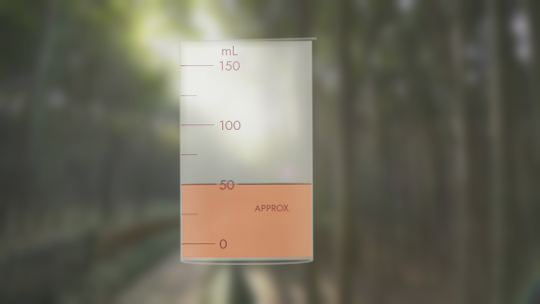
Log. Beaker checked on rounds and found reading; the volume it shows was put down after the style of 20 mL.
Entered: 50 mL
